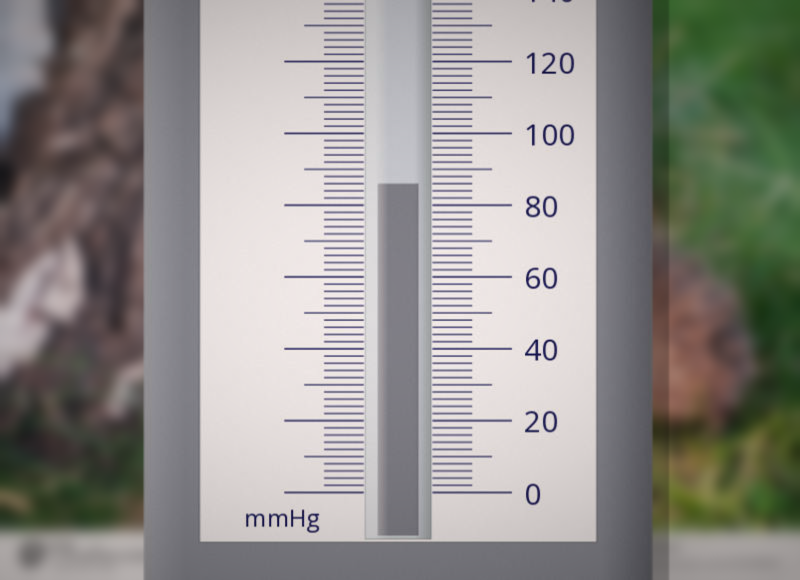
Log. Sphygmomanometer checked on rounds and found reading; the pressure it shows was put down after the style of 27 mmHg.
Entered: 86 mmHg
